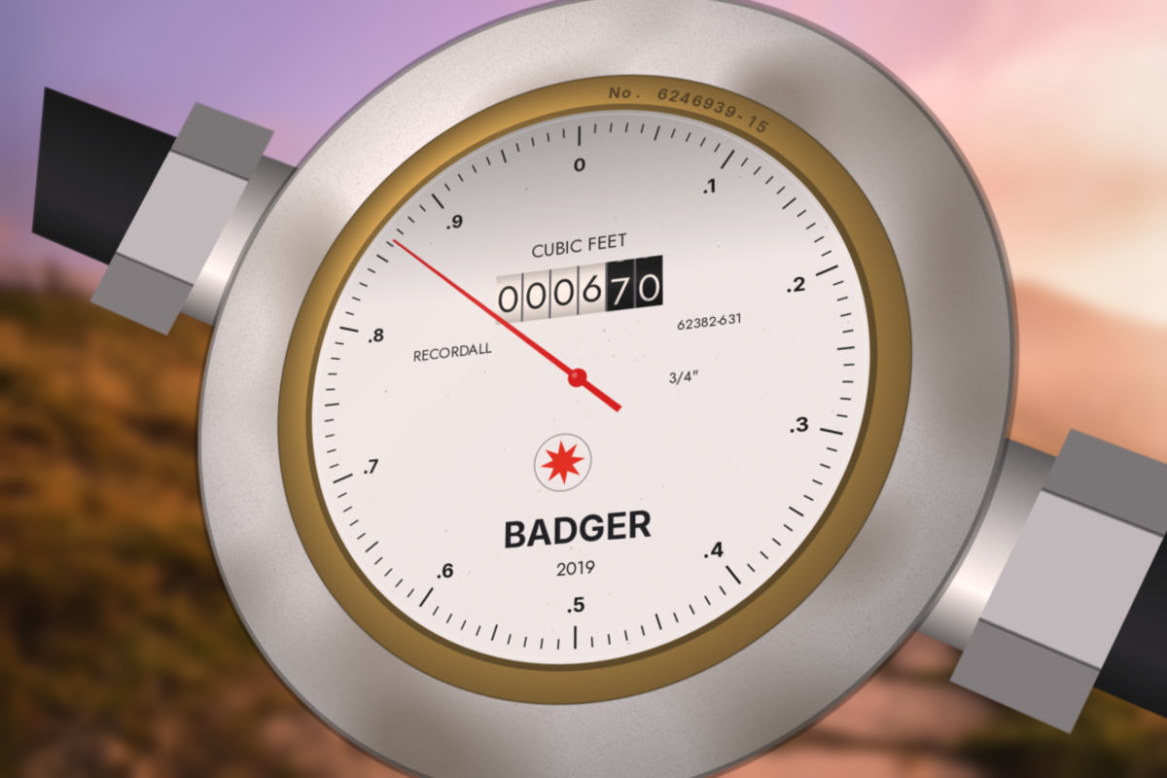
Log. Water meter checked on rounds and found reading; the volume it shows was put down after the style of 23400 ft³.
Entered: 669.86 ft³
